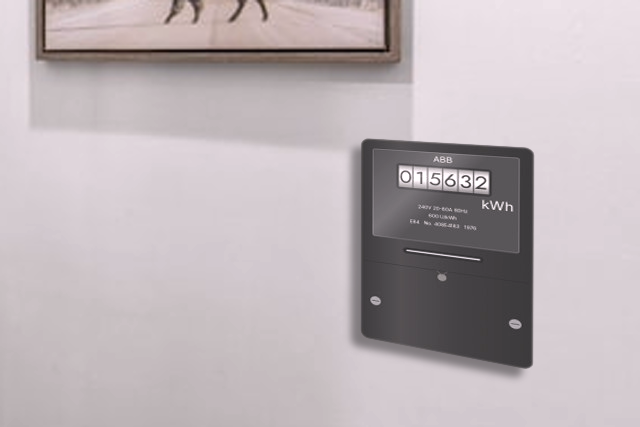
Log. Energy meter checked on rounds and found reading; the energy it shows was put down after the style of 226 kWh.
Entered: 15632 kWh
